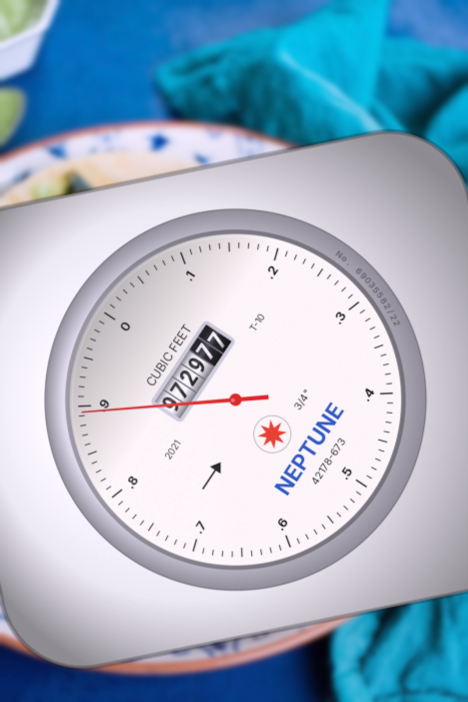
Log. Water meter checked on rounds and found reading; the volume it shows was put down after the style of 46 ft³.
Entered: 972976.89 ft³
